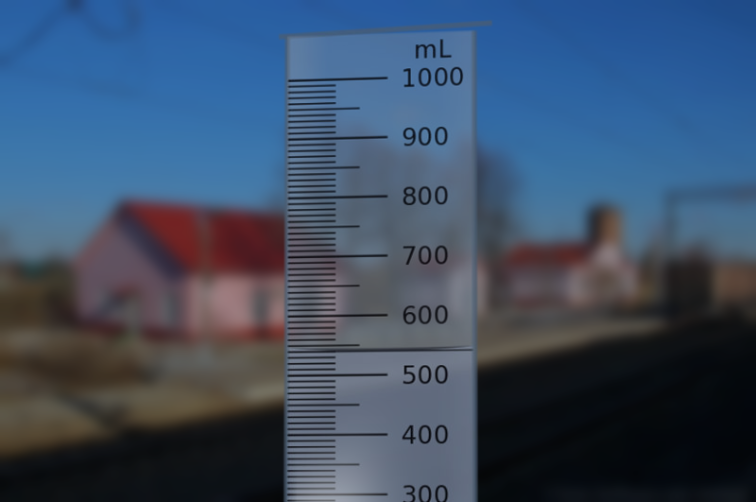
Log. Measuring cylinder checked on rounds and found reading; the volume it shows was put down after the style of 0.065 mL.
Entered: 540 mL
